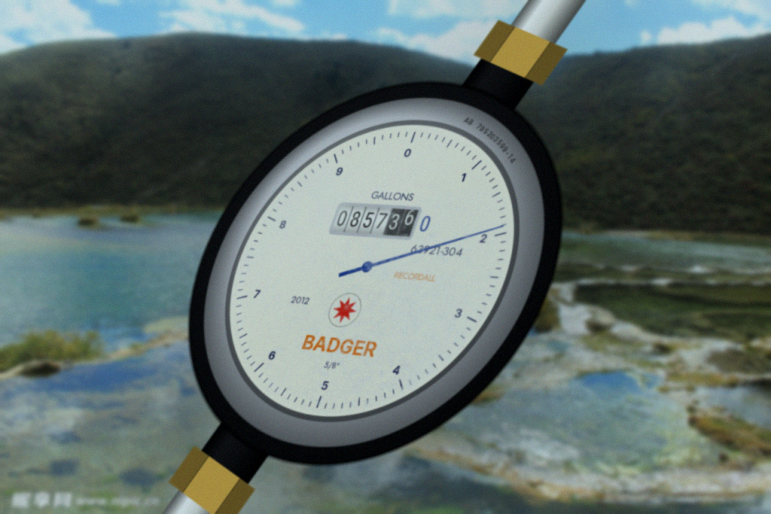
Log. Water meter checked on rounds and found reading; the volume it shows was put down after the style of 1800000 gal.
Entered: 857361.9 gal
